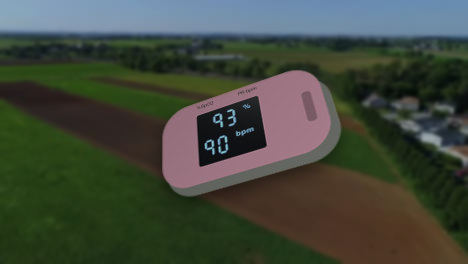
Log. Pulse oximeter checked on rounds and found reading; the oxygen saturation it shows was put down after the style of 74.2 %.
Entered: 93 %
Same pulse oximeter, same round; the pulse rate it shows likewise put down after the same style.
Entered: 90 bpm
